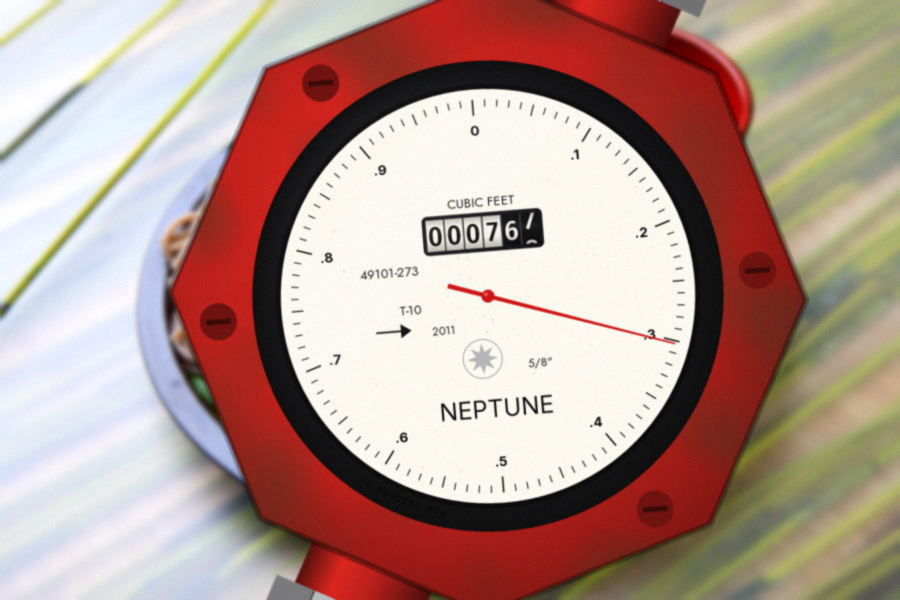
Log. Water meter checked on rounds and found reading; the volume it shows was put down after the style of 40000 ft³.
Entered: 767.30 ft³
